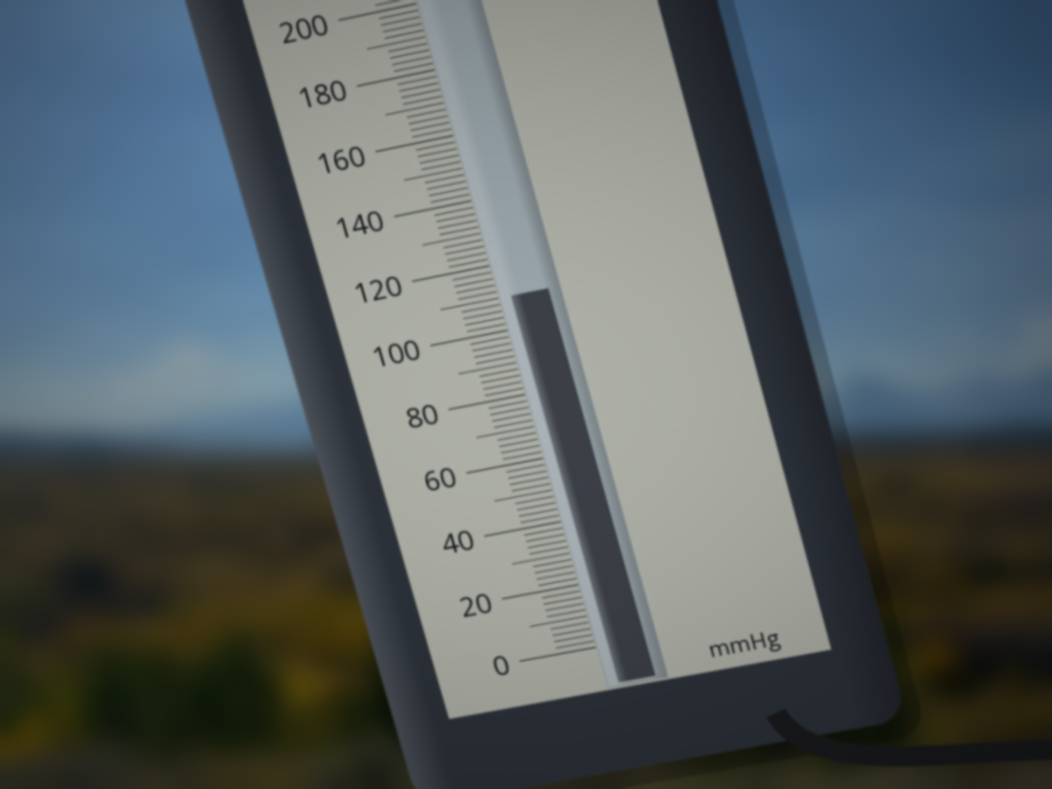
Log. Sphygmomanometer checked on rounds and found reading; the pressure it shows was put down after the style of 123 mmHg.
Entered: 110 mmHg
